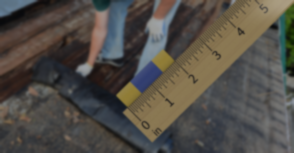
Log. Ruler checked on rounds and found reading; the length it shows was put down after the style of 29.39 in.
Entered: 2 in
